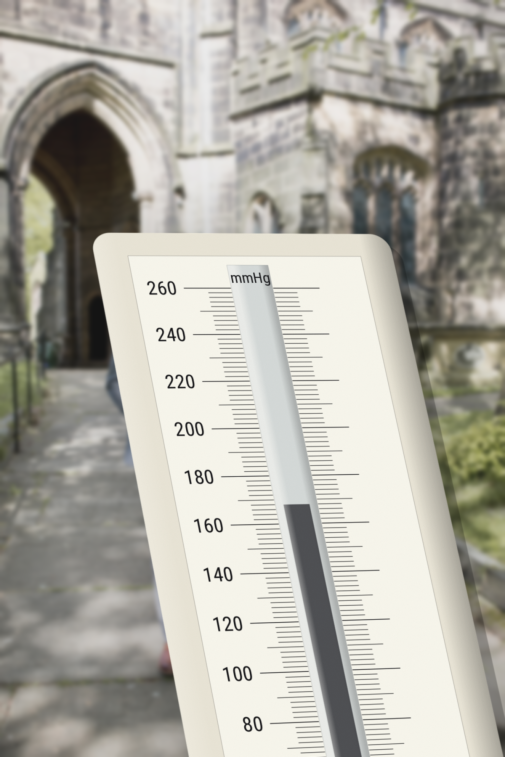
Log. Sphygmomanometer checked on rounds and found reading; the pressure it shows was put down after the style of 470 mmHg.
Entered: 168 mmHg
